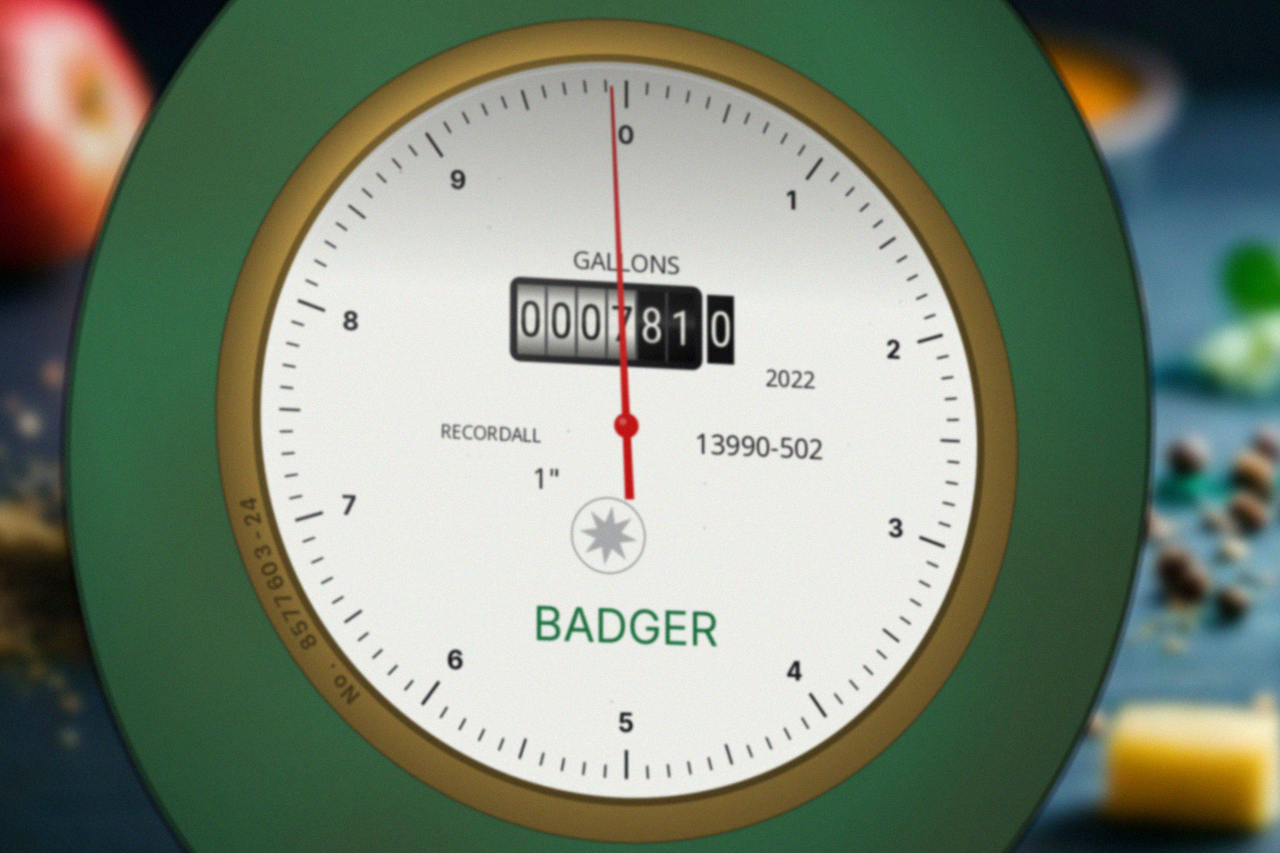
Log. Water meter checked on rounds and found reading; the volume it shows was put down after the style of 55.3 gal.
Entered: 7809.9 gal
